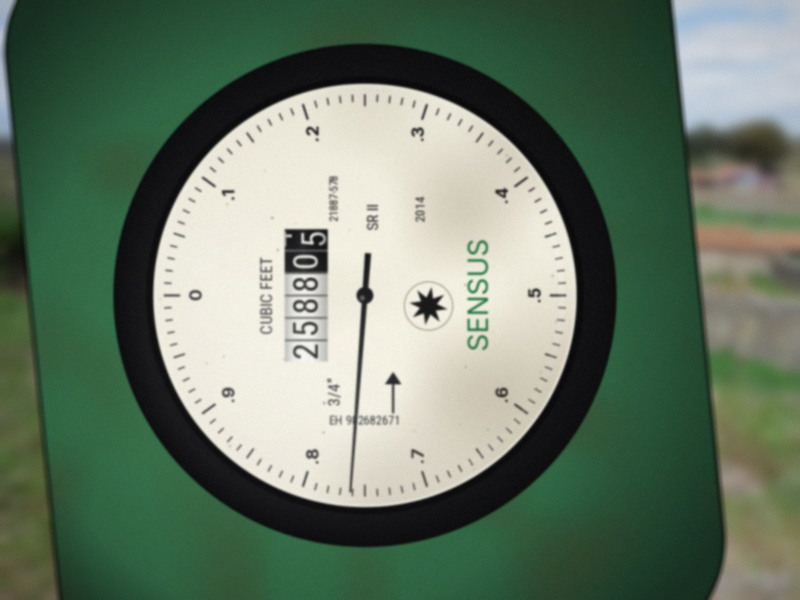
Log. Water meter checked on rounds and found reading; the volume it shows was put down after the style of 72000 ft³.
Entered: 258804.76 ft³
